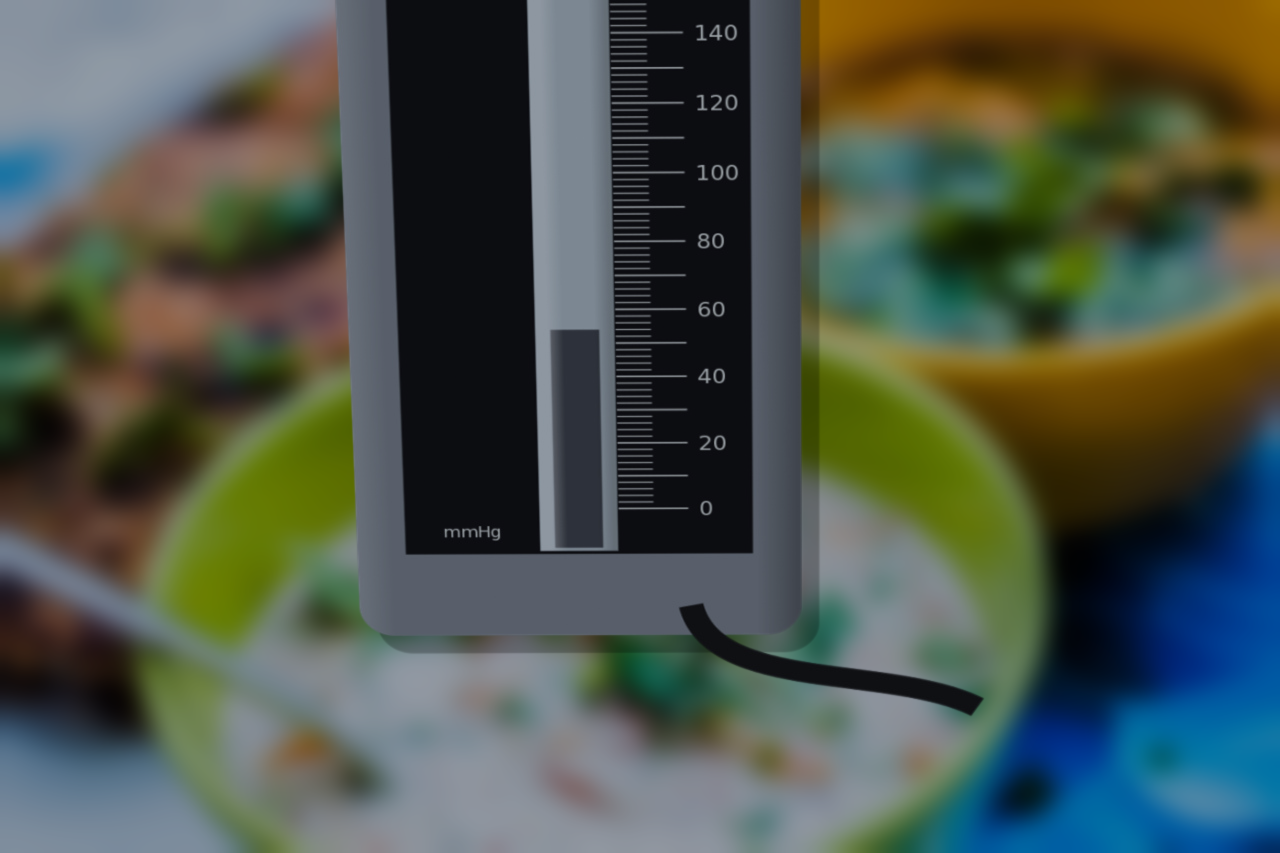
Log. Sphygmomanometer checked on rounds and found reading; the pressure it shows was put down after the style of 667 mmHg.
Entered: 54 mmHg
